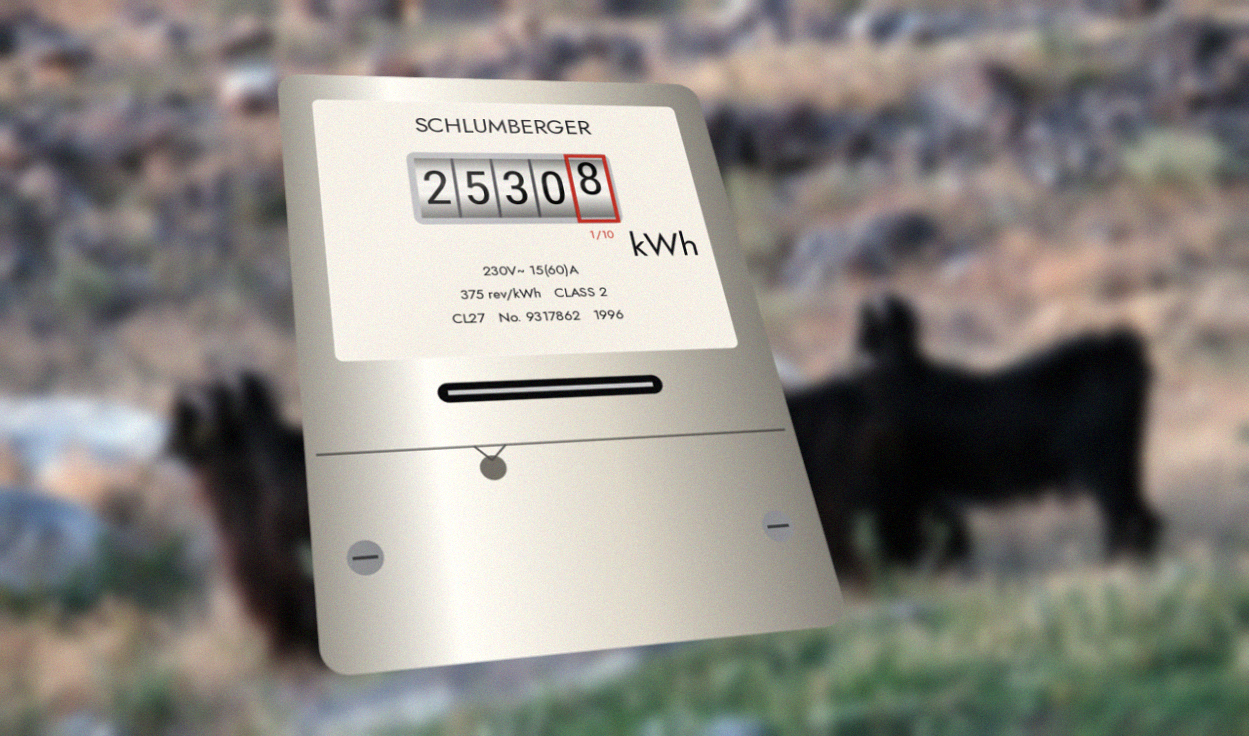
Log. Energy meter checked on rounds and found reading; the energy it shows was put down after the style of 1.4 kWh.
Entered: 2530.8 kWh
